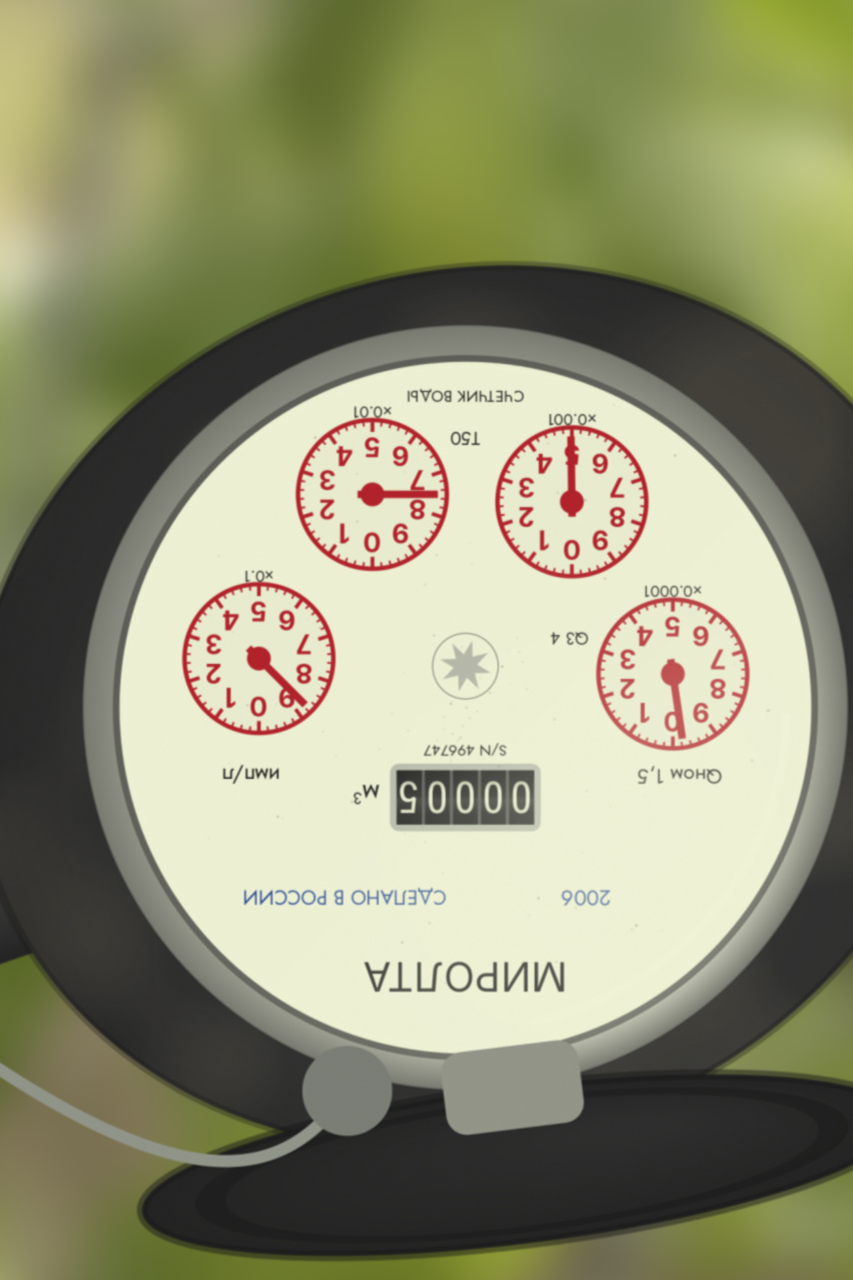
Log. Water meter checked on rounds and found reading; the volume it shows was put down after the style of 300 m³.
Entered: 5.8749 m³
